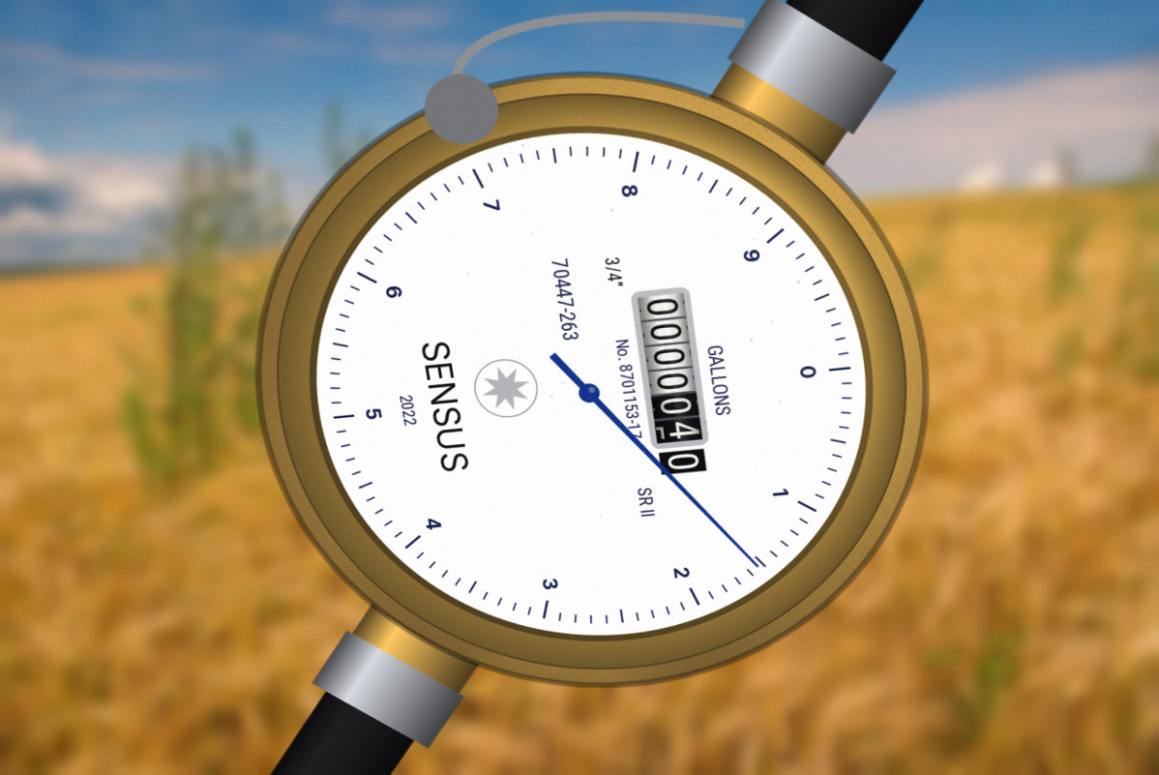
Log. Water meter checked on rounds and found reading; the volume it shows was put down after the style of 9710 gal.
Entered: 41.5 gal
